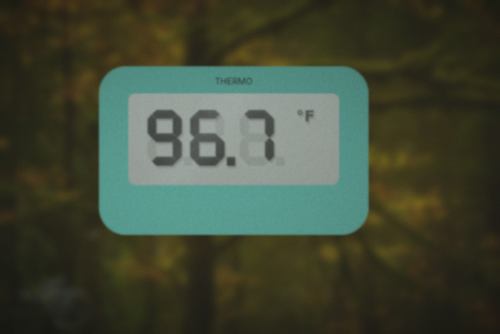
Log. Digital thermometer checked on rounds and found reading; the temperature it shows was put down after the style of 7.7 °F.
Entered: 96.7 °F
